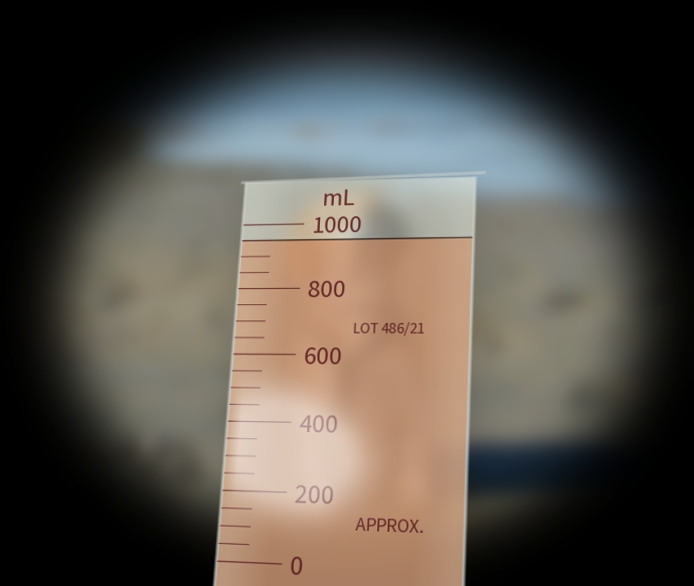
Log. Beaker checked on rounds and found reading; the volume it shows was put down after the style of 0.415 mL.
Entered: 950 mL
